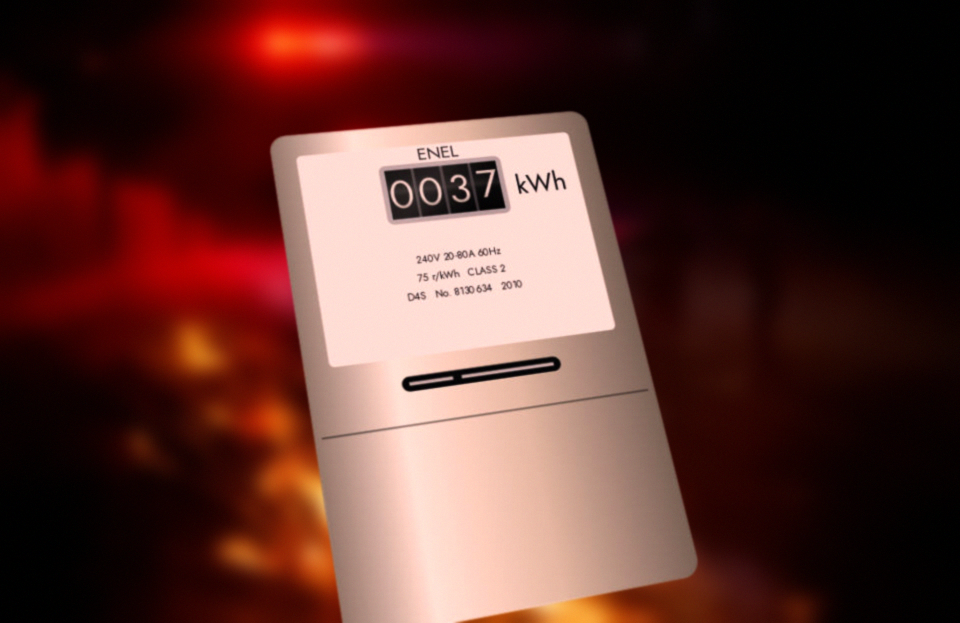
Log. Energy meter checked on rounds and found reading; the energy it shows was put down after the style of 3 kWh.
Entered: 37 kWh
